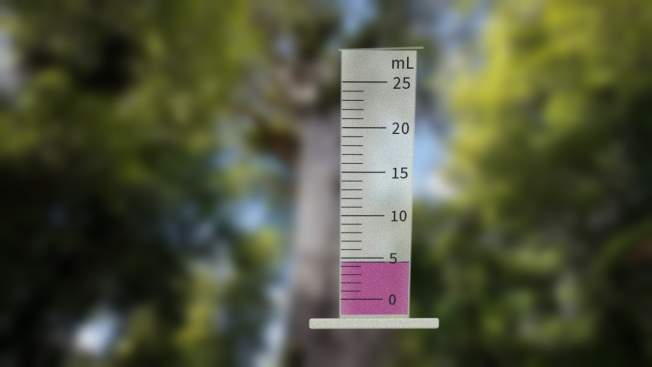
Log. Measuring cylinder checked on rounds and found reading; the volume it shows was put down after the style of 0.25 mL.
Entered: 4.5 mL
